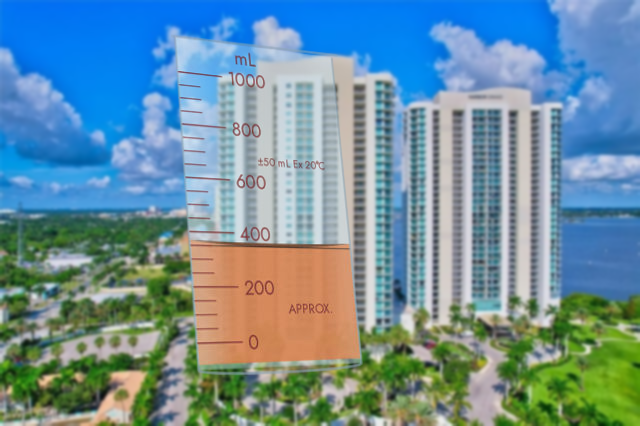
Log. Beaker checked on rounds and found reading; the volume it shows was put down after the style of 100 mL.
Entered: 350 mL
